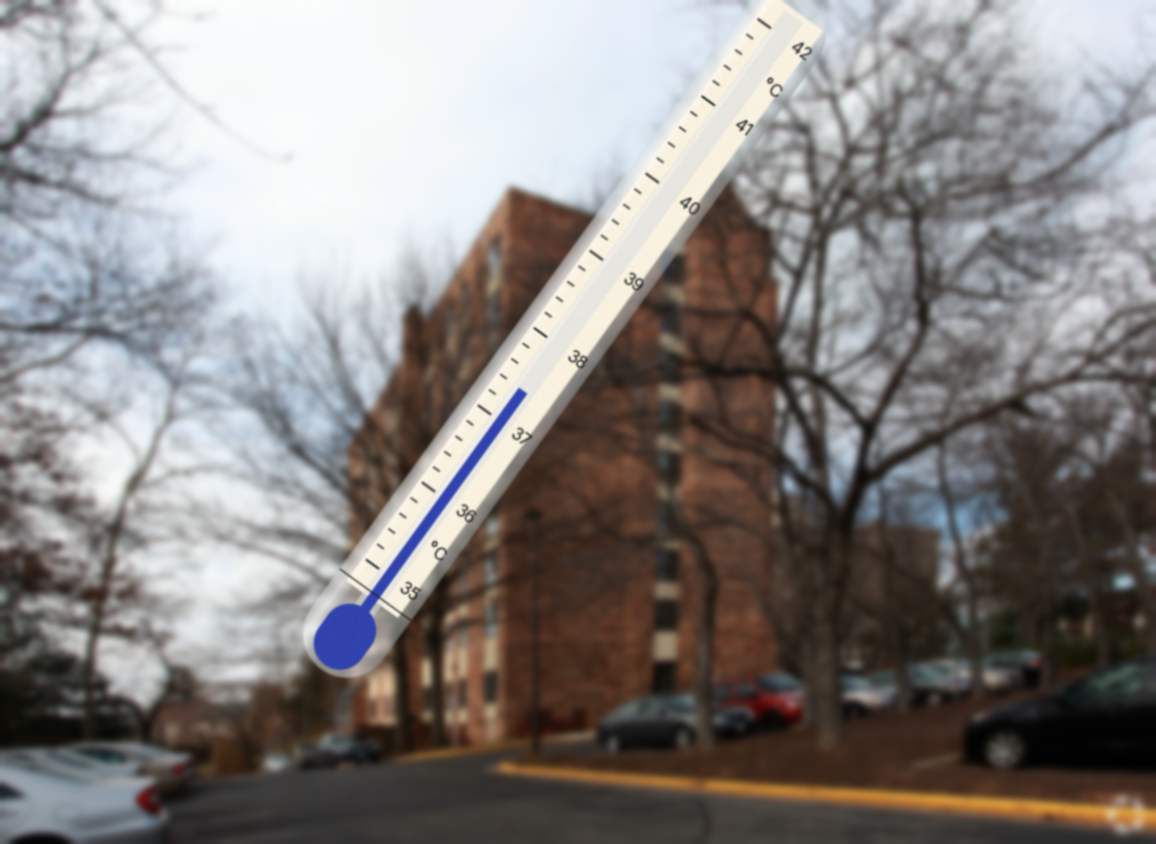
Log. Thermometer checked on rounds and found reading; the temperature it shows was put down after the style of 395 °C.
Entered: 37.4 °C
